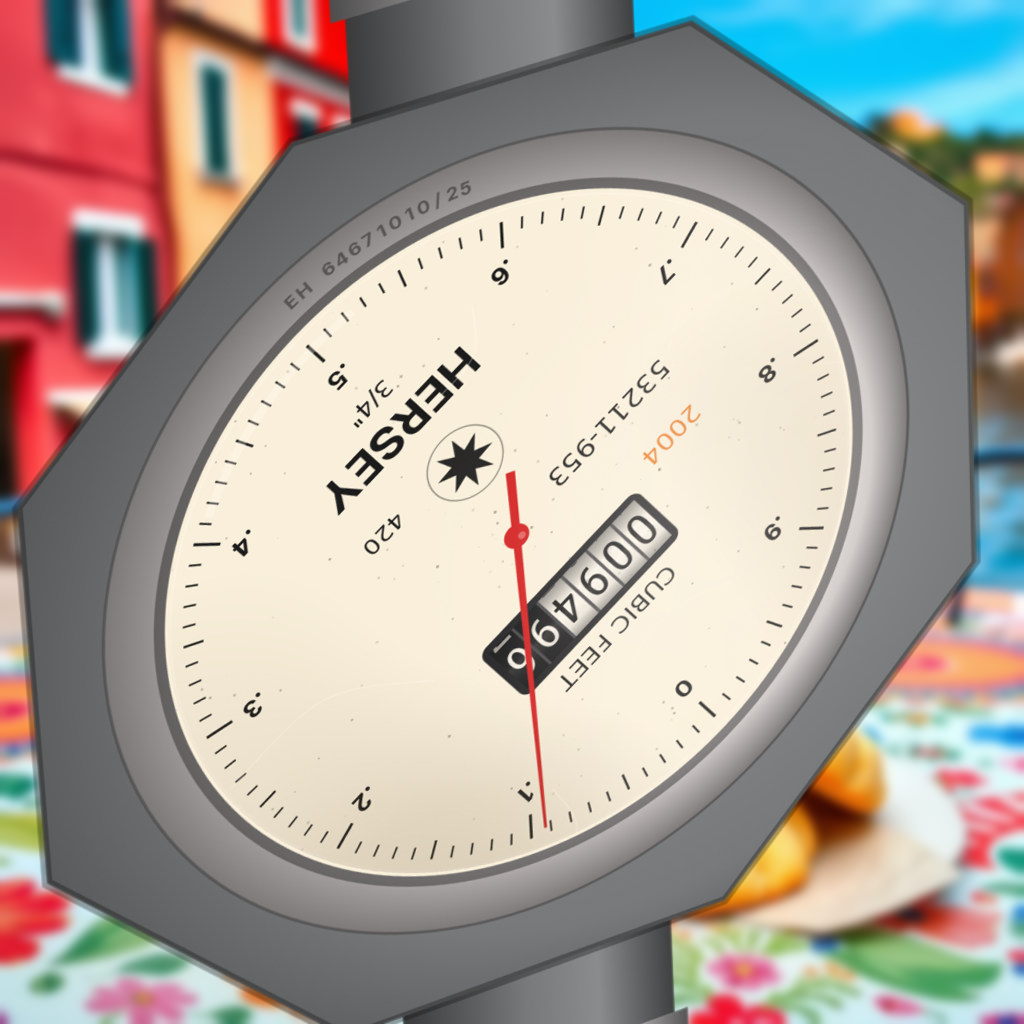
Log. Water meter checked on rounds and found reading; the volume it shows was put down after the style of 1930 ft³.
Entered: 9496.09 ft³
